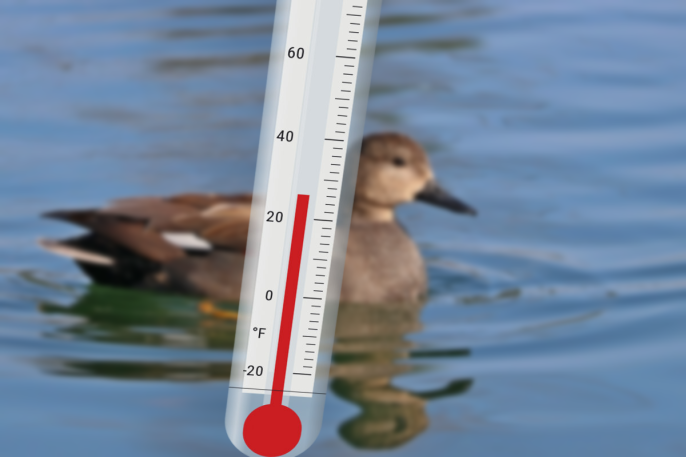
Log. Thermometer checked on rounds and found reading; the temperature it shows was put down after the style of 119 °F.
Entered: 26 °F
